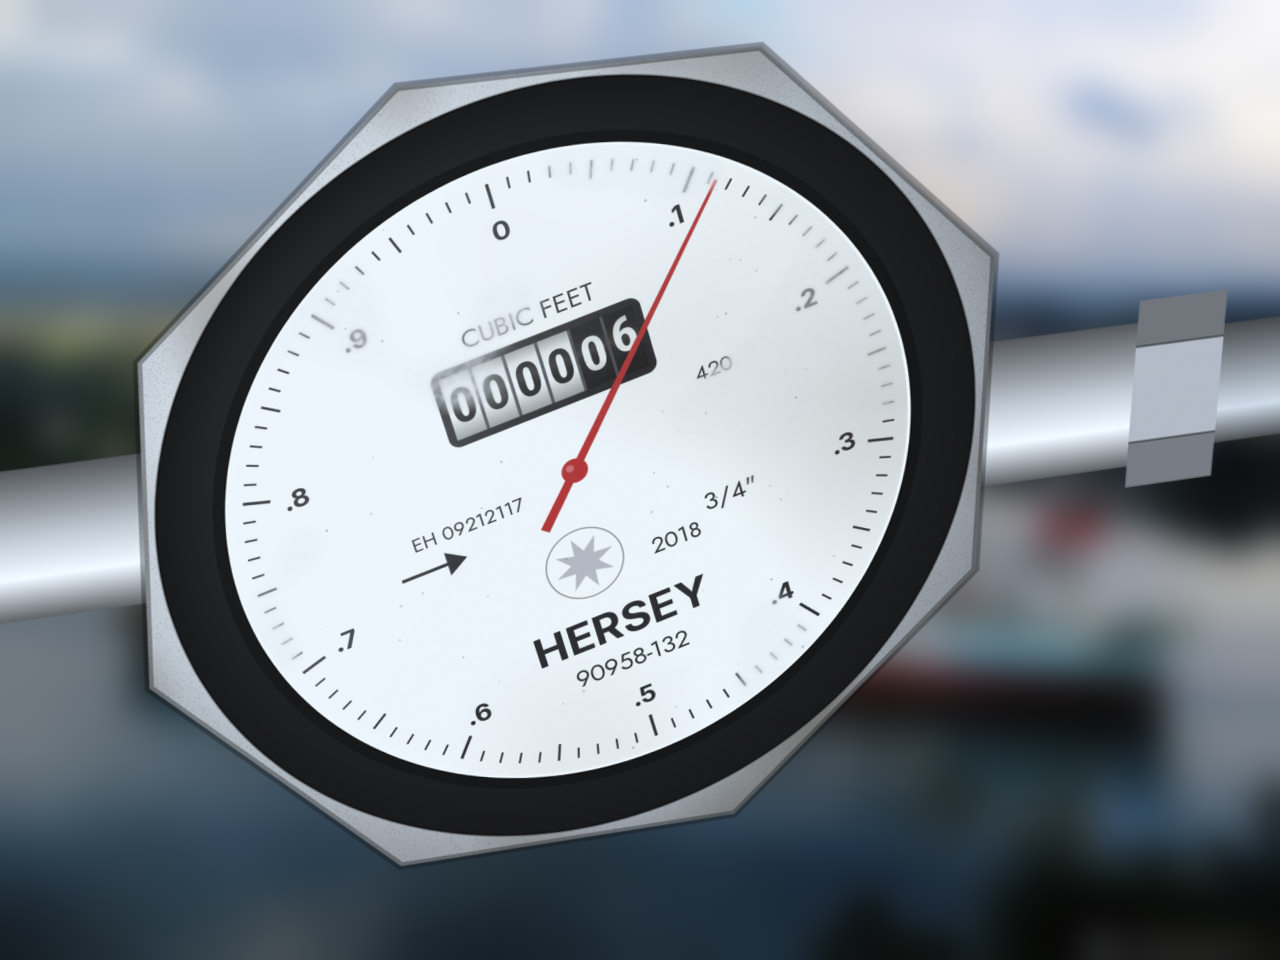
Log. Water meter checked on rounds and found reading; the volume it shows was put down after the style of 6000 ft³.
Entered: 6.11 ft³
